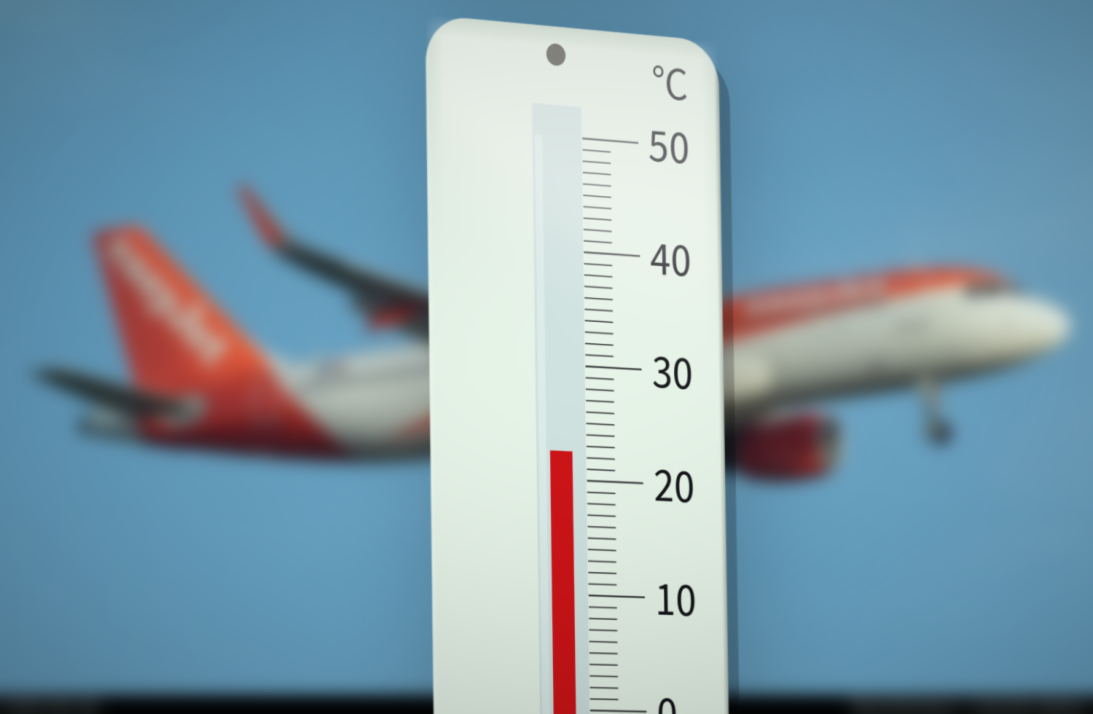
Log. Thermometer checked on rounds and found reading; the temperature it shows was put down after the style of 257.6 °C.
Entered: 22.5 °C
